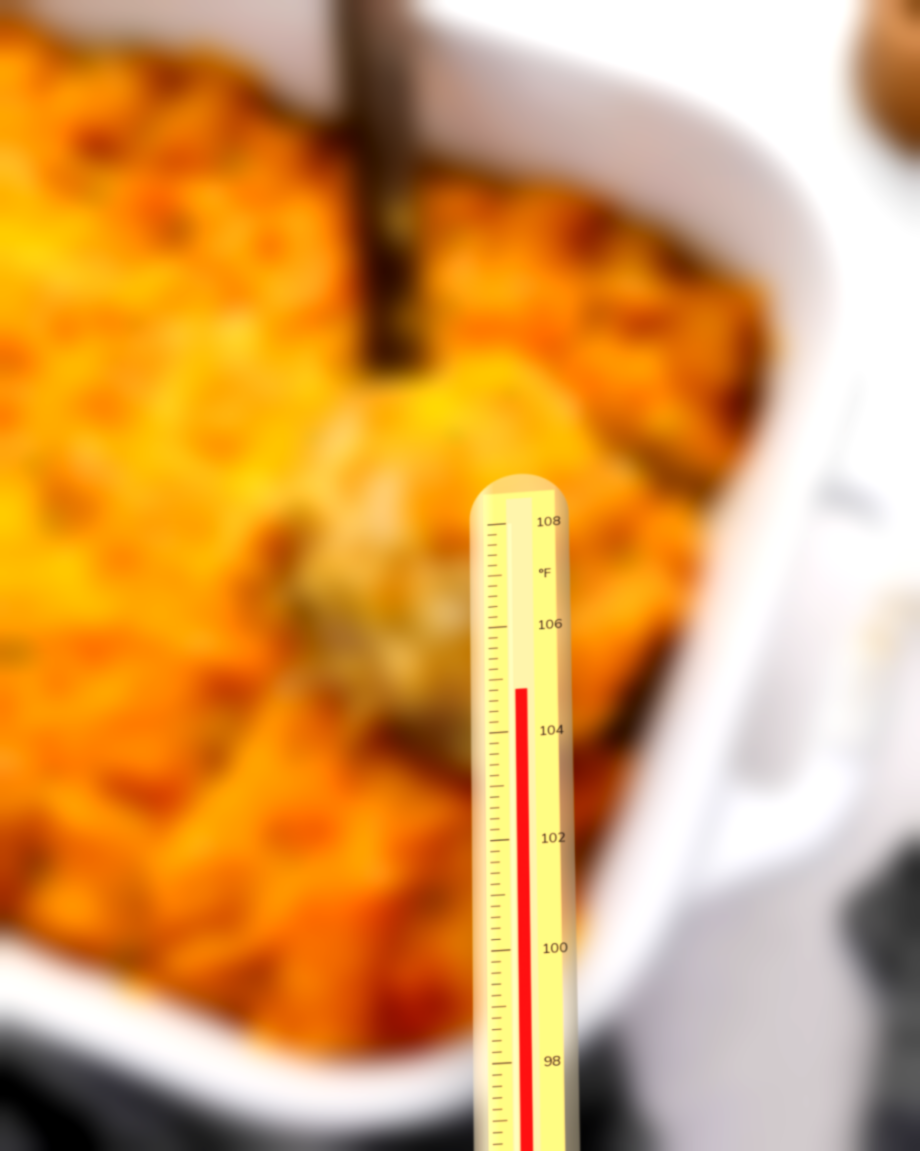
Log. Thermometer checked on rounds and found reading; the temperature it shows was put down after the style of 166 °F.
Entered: 104.8 °F
